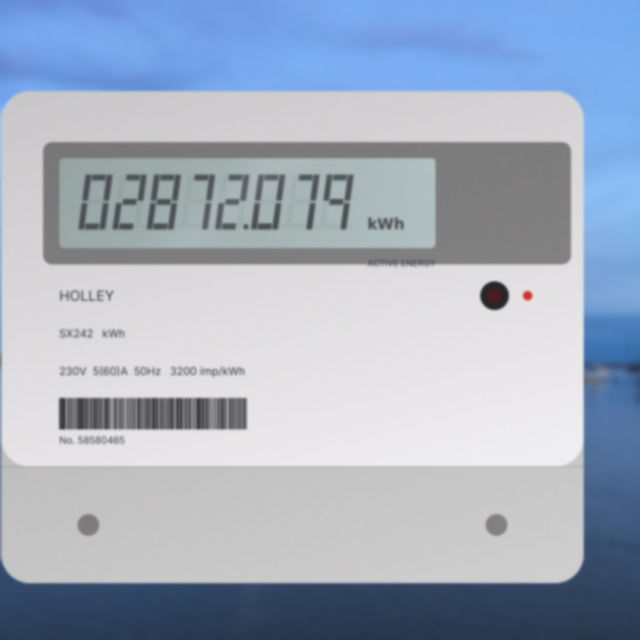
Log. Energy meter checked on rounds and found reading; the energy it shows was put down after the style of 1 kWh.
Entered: 2872.079 kWh
